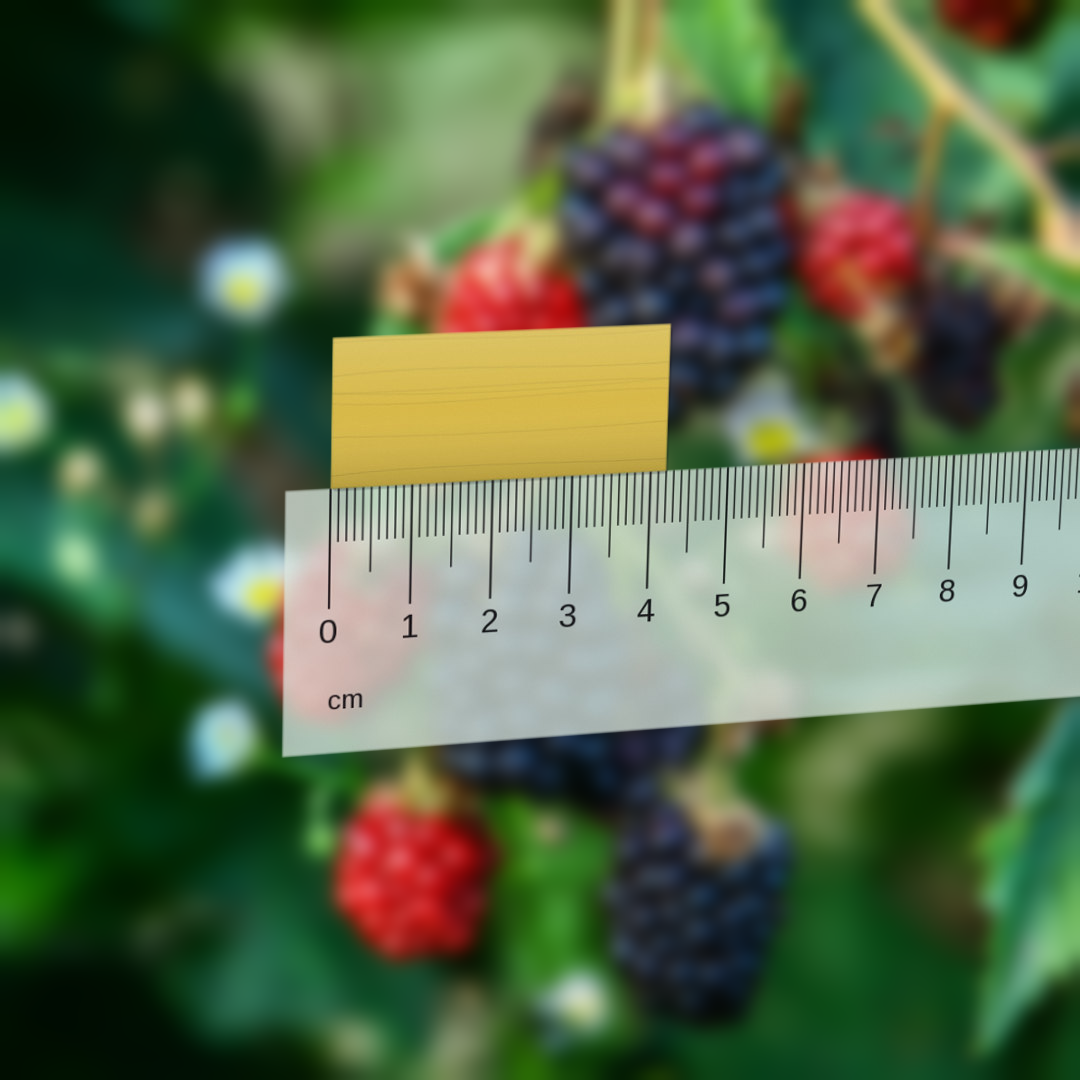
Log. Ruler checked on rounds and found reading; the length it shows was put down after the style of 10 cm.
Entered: 4.2 cm
